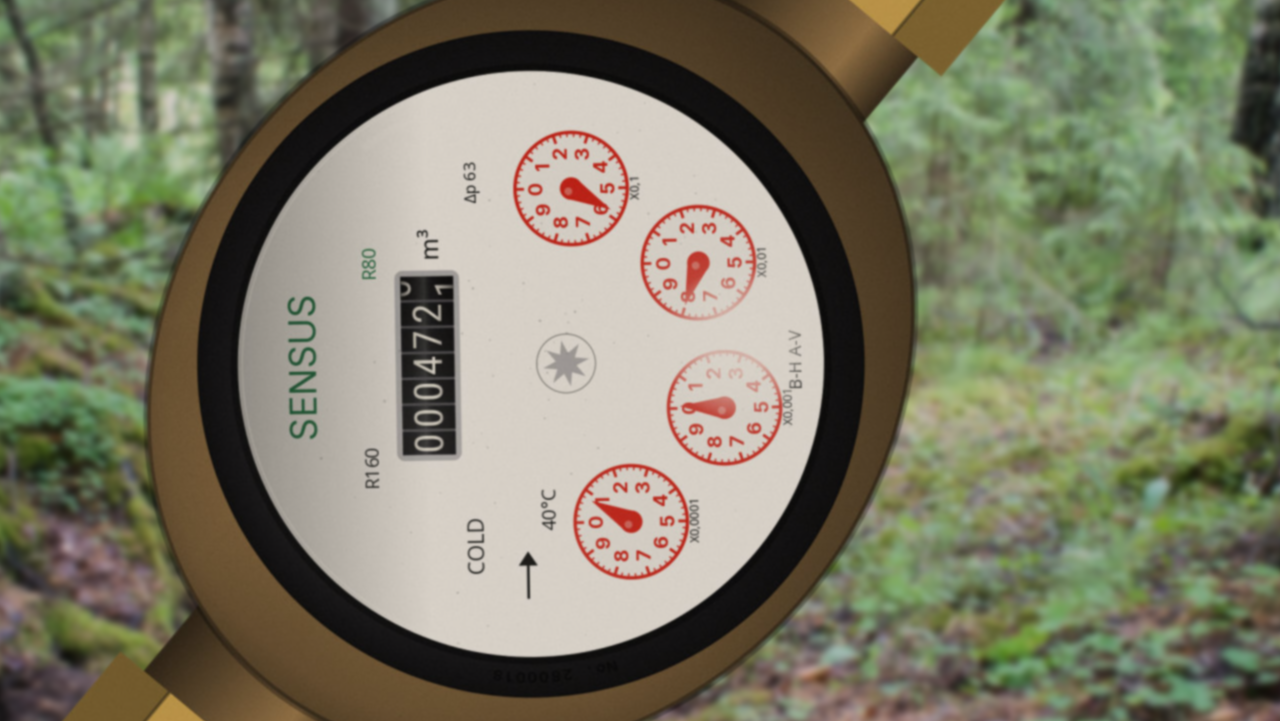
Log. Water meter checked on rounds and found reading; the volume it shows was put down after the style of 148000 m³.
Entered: 4720.5800 m³
